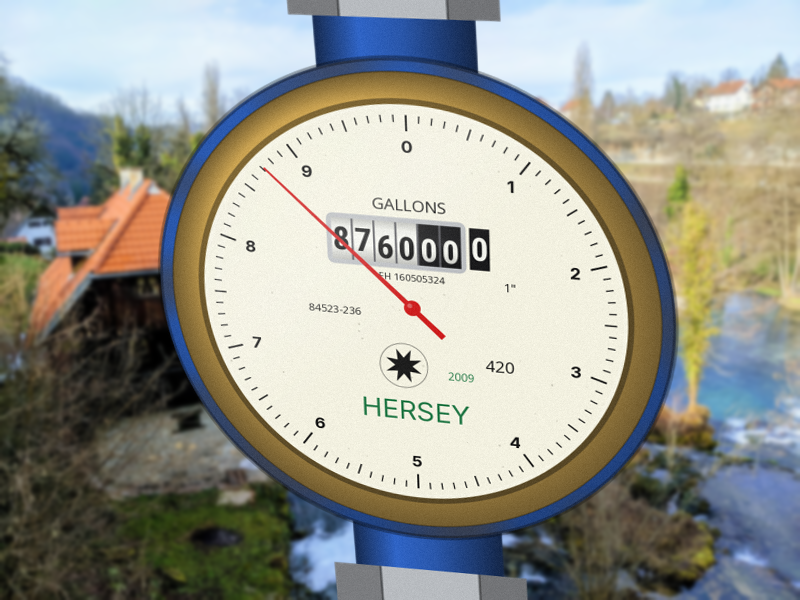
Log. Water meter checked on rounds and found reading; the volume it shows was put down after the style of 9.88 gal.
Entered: 8759998.7 gal
